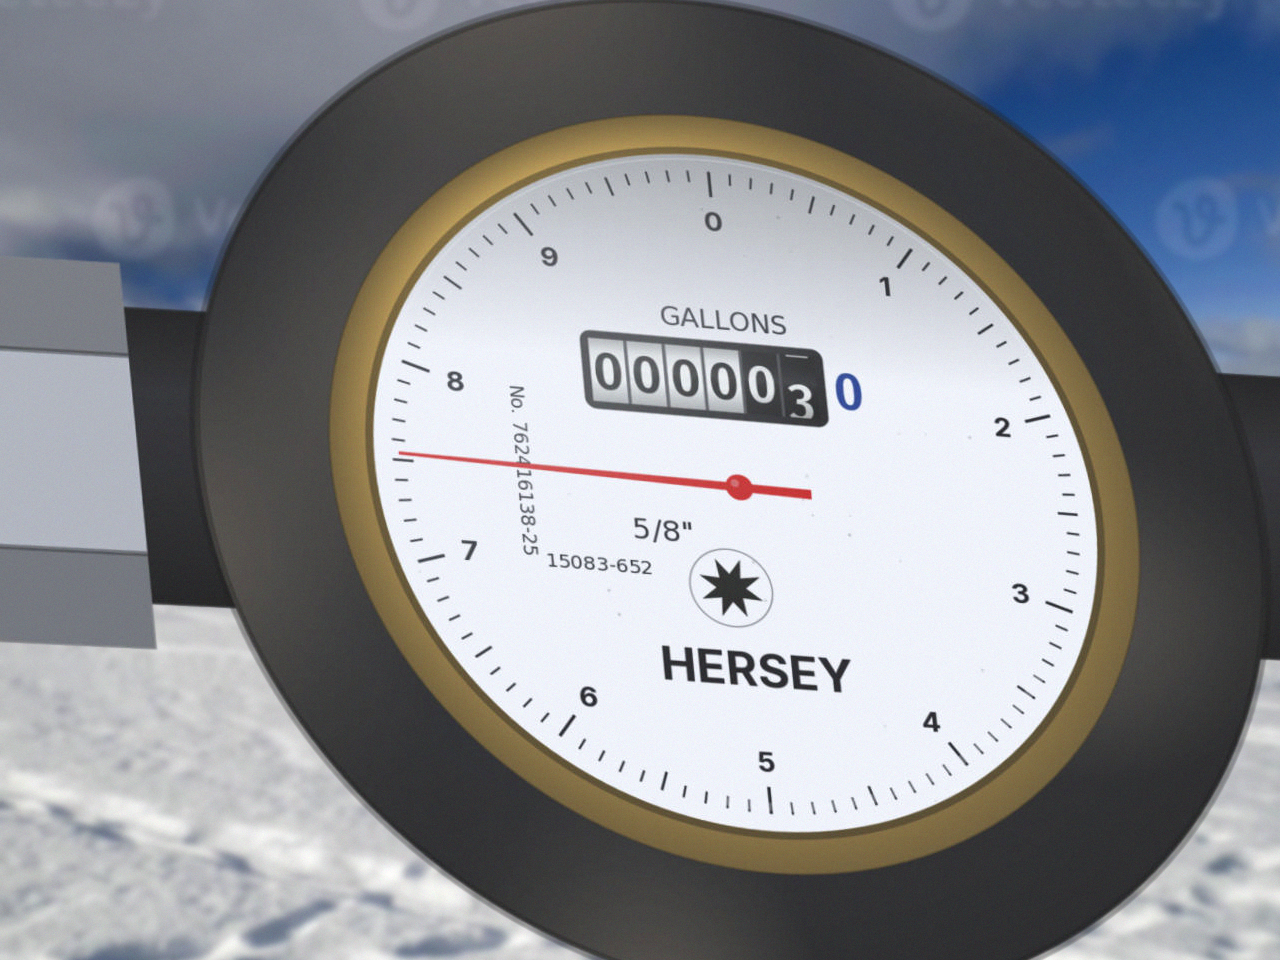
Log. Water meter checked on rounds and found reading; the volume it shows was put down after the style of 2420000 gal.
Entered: 27.5 gal
